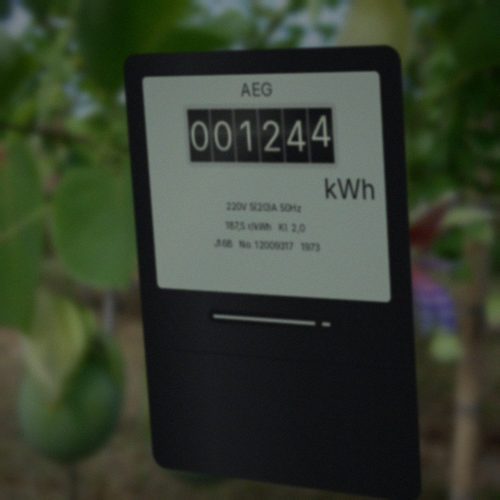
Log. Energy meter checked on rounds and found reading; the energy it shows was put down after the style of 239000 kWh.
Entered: 1244 kWh
